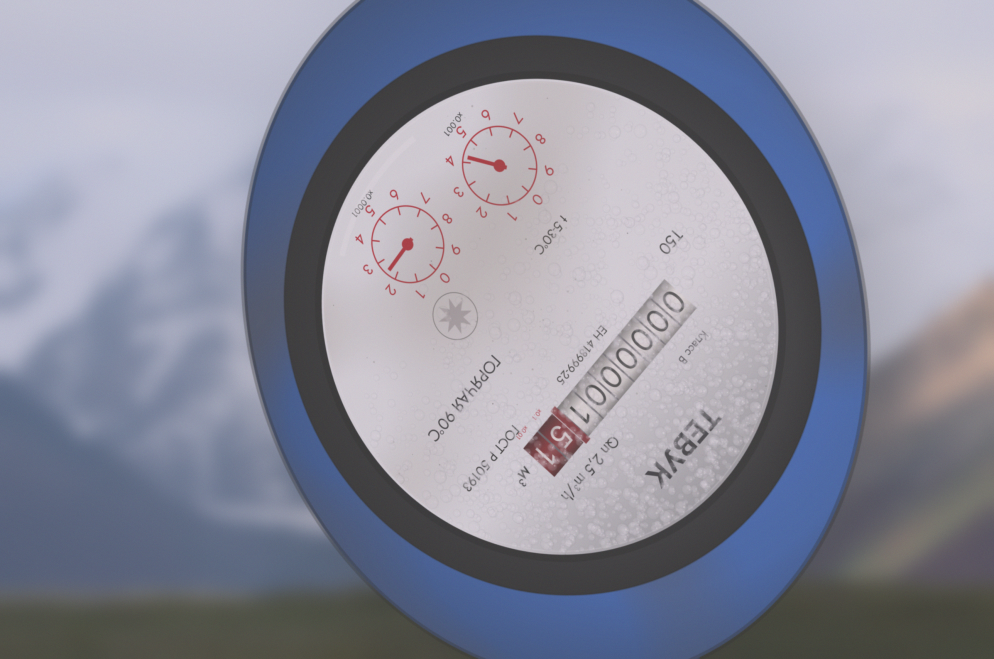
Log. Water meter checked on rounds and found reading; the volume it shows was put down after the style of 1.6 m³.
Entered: 1.5142 m³
